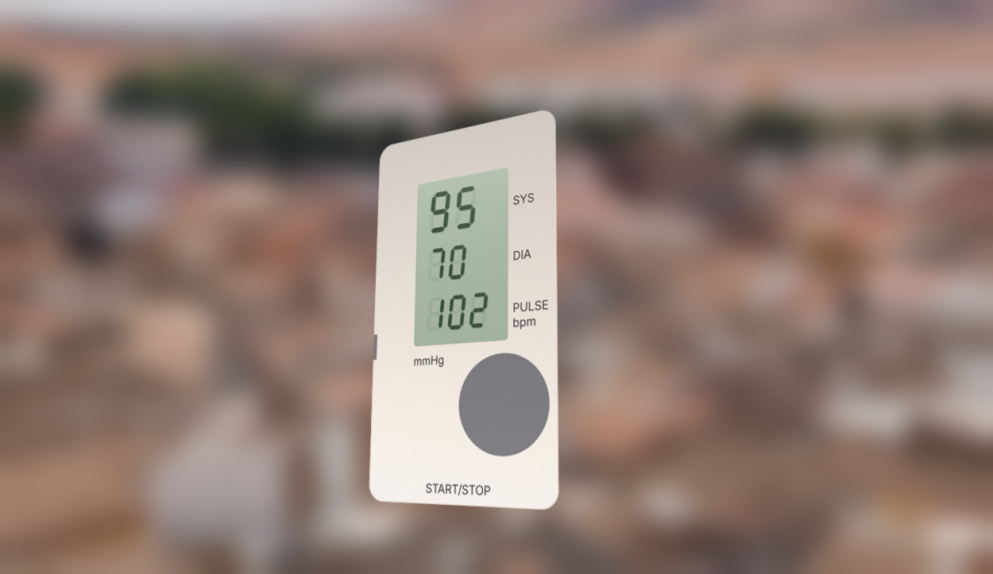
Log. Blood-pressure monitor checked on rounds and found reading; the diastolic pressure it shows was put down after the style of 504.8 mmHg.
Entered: 70 mmHg
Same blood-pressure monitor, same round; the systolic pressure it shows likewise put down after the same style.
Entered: 95 mmHg
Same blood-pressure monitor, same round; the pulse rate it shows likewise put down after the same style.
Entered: 102 bpm
